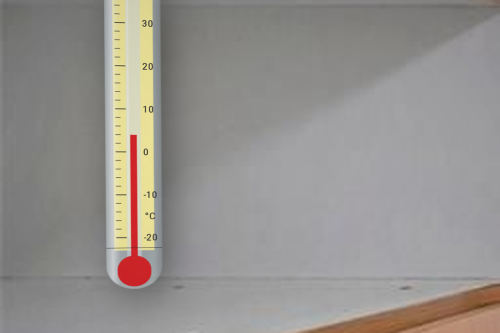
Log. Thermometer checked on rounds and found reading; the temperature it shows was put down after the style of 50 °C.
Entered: 4 °C
